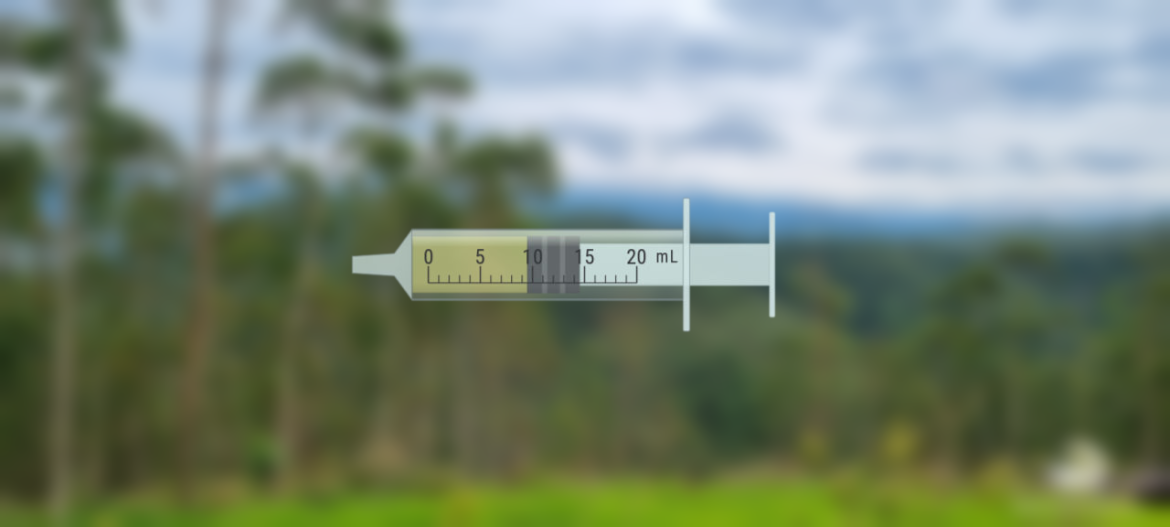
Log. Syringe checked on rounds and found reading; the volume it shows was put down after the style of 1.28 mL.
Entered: 9.5 mL
